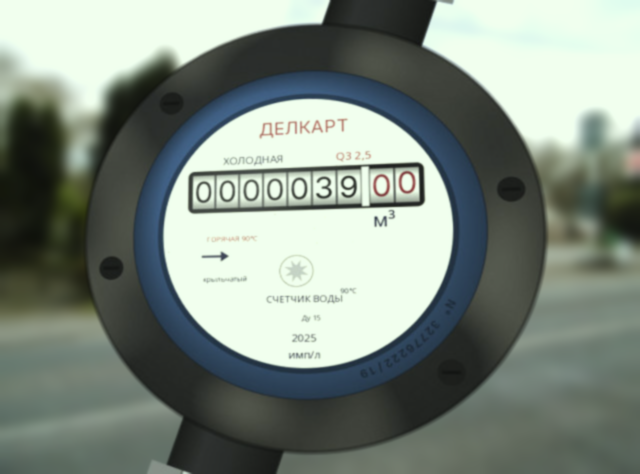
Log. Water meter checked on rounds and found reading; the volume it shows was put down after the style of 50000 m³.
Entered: 39.00 m³
